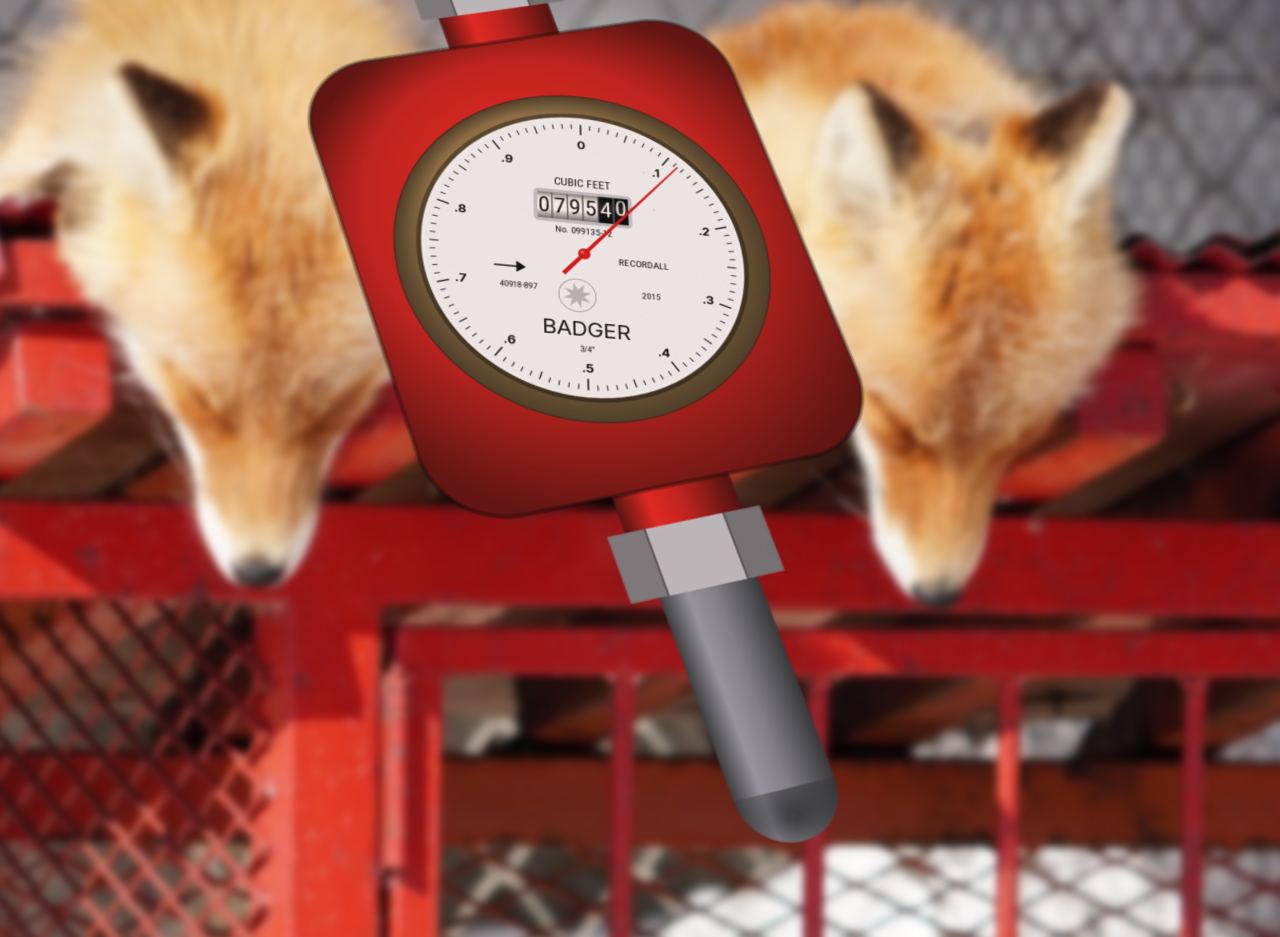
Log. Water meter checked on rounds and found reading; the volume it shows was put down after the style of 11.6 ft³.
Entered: 79540.11 ft³
